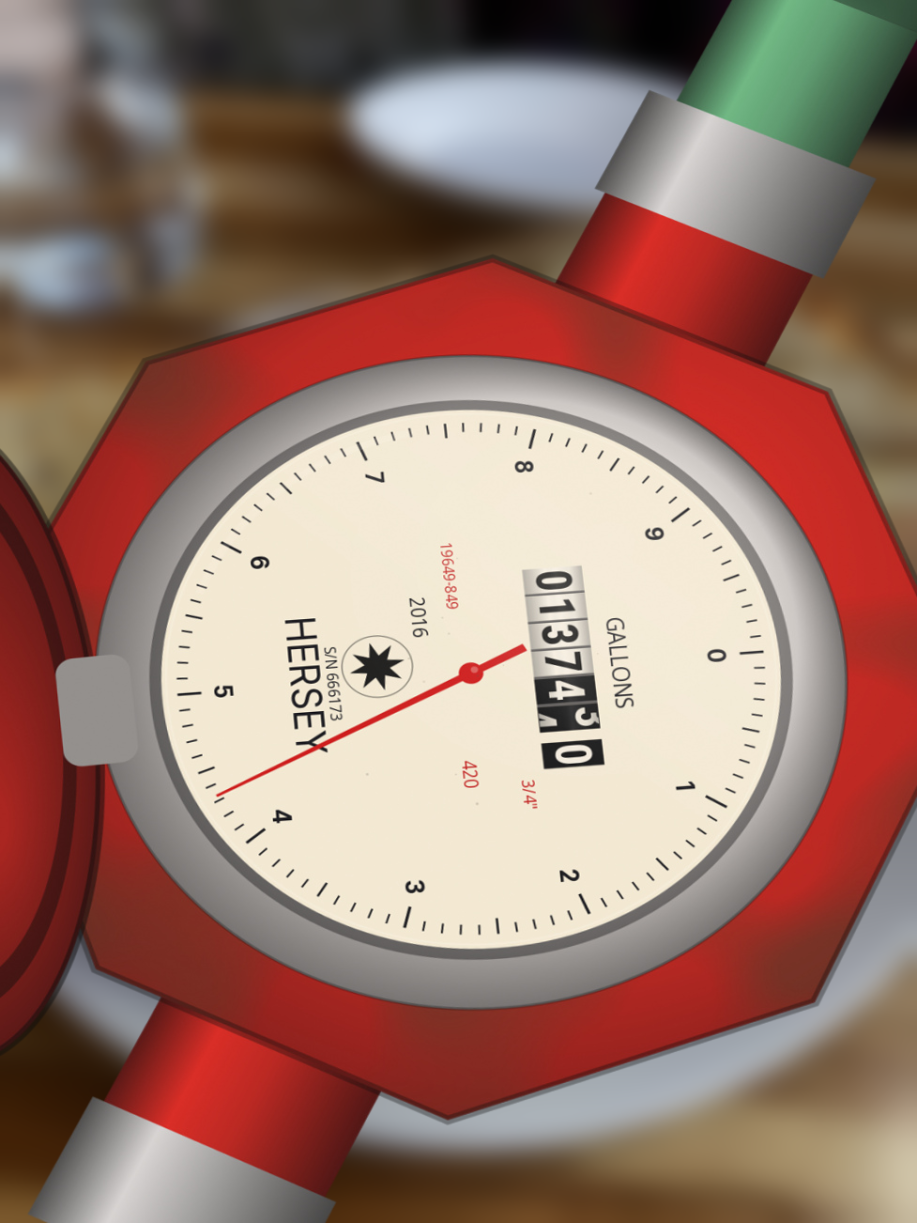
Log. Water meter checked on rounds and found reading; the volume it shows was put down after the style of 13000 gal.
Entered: 137434.3 gal
